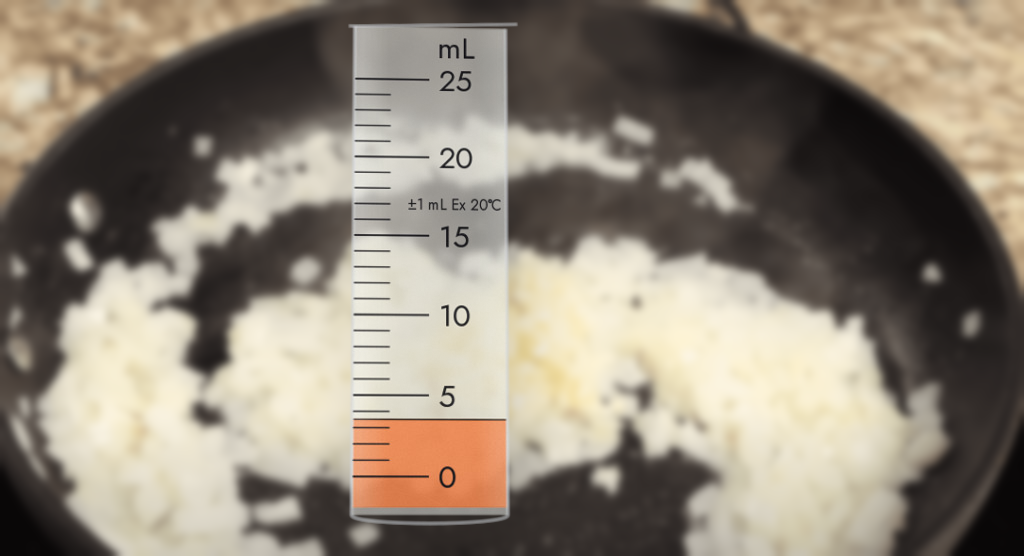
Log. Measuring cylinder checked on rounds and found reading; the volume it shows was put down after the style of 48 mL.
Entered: 3.5 mL
